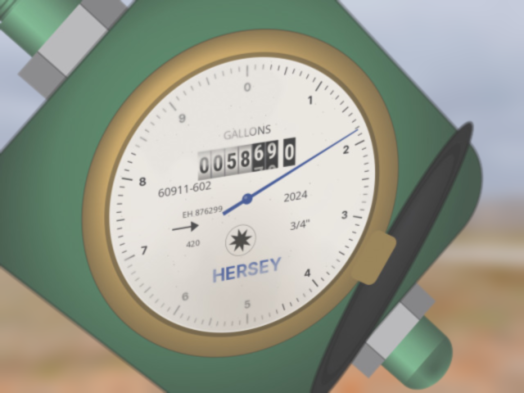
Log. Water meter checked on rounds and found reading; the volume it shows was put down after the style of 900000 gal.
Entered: 58691.8 gal
